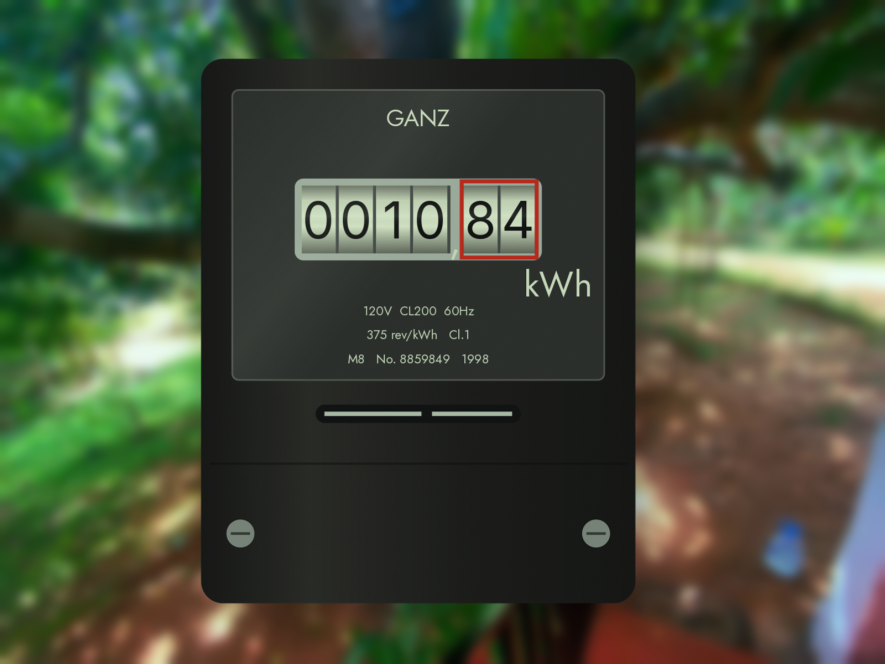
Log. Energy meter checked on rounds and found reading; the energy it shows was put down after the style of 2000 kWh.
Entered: 10.84 kWh
